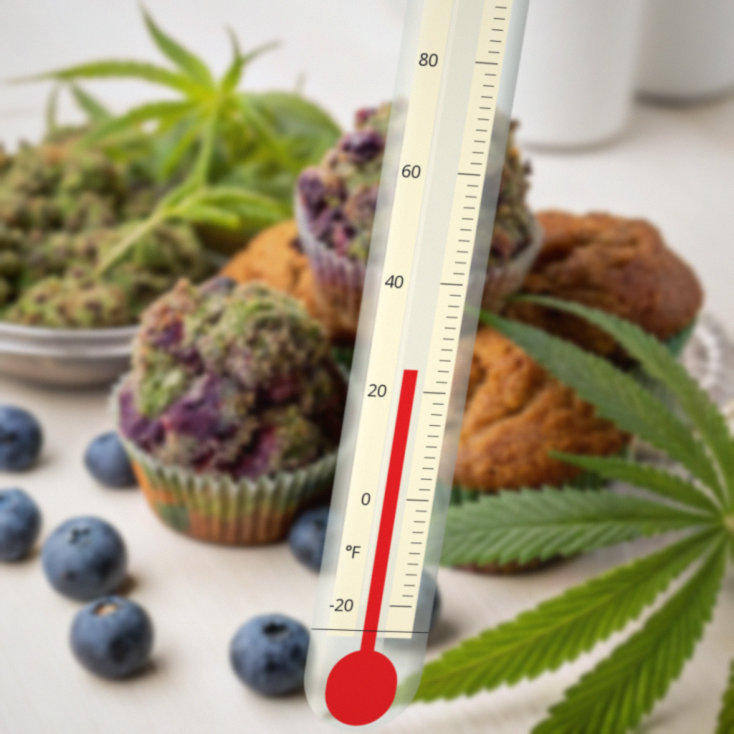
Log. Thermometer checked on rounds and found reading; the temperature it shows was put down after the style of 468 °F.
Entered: 24 °F
